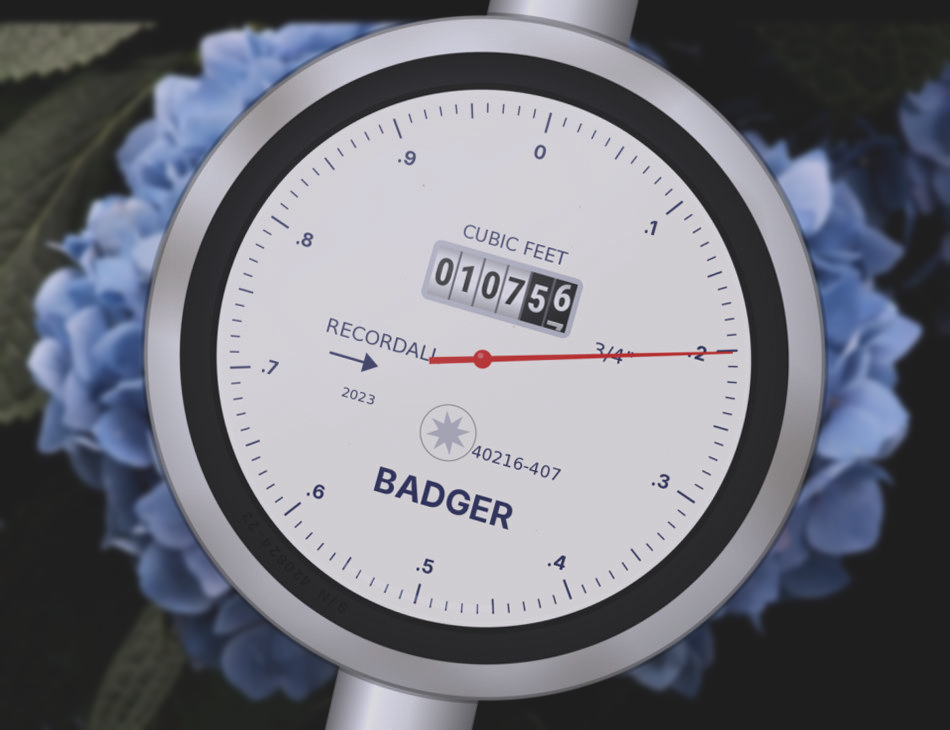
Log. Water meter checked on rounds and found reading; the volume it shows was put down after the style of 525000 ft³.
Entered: 10756.20 ft³
